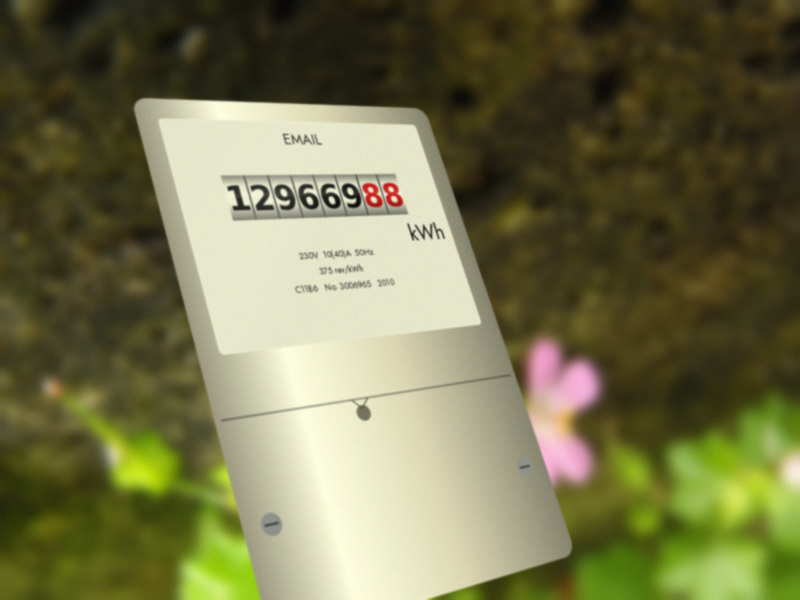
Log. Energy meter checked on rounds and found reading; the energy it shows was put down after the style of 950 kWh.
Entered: 129669.88 kWh
